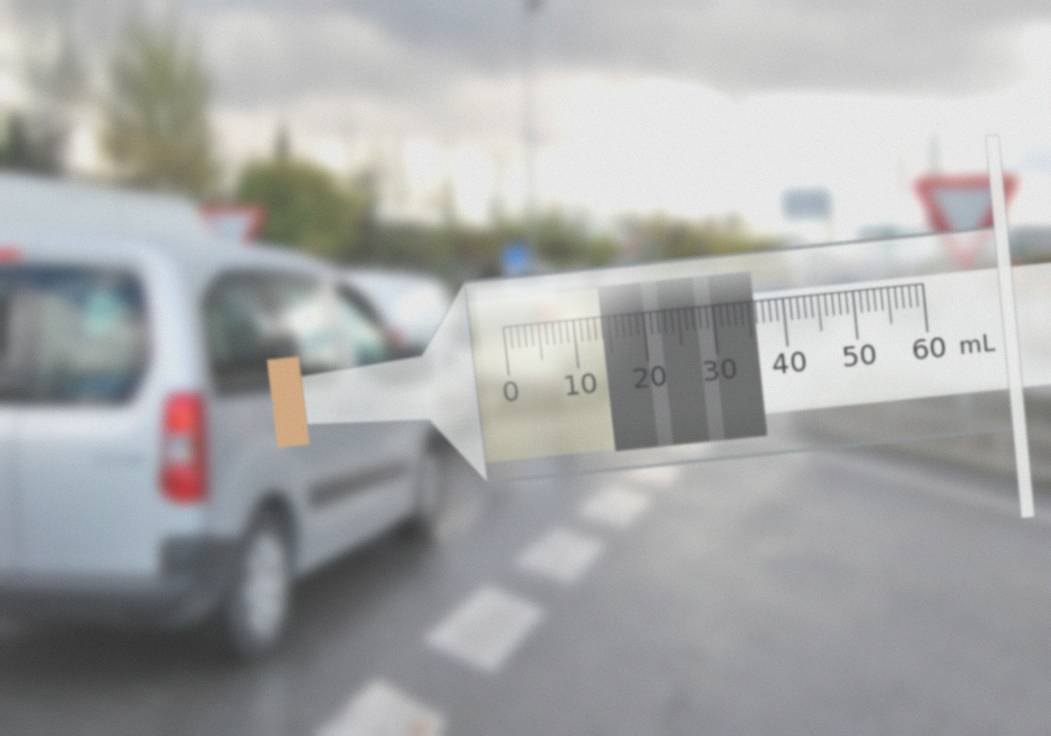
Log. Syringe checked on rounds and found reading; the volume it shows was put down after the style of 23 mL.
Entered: 14 mL
